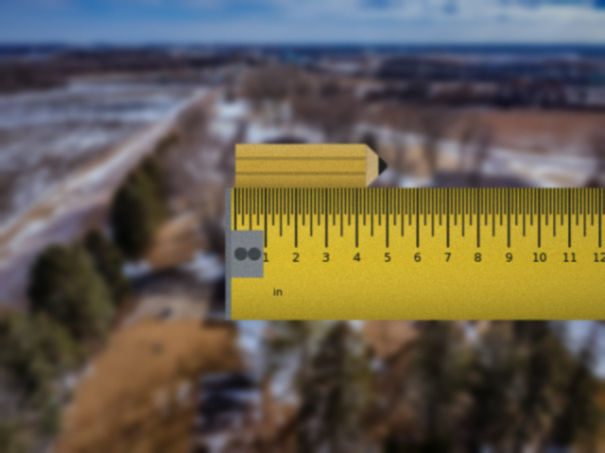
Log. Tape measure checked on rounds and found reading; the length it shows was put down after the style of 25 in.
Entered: 5 in
